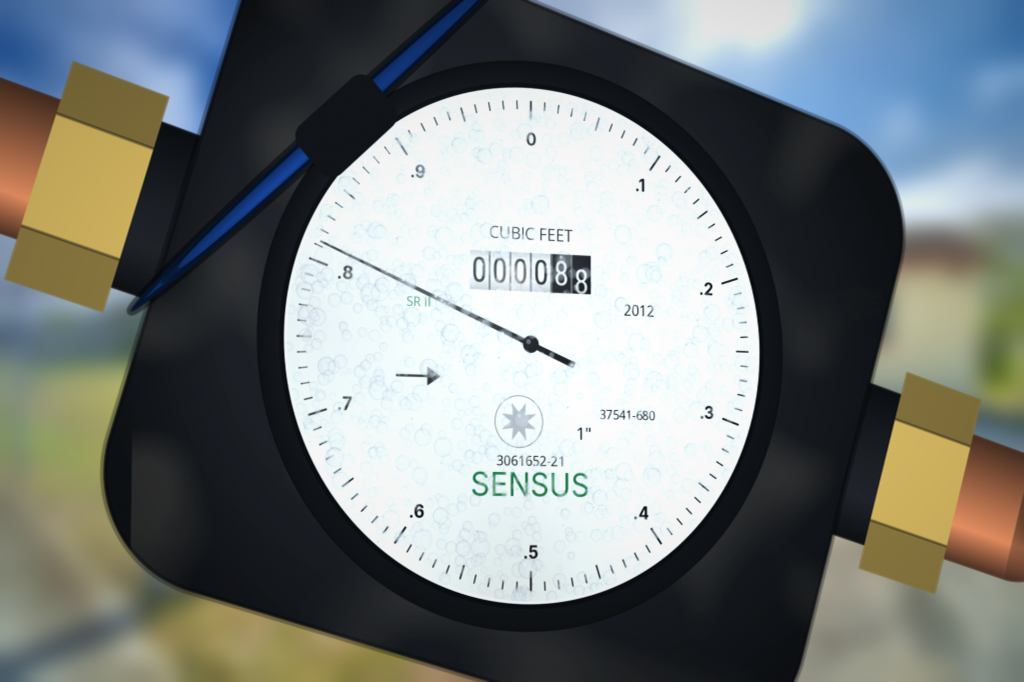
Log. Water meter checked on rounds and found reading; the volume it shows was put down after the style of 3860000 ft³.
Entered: 87.81 ft³
